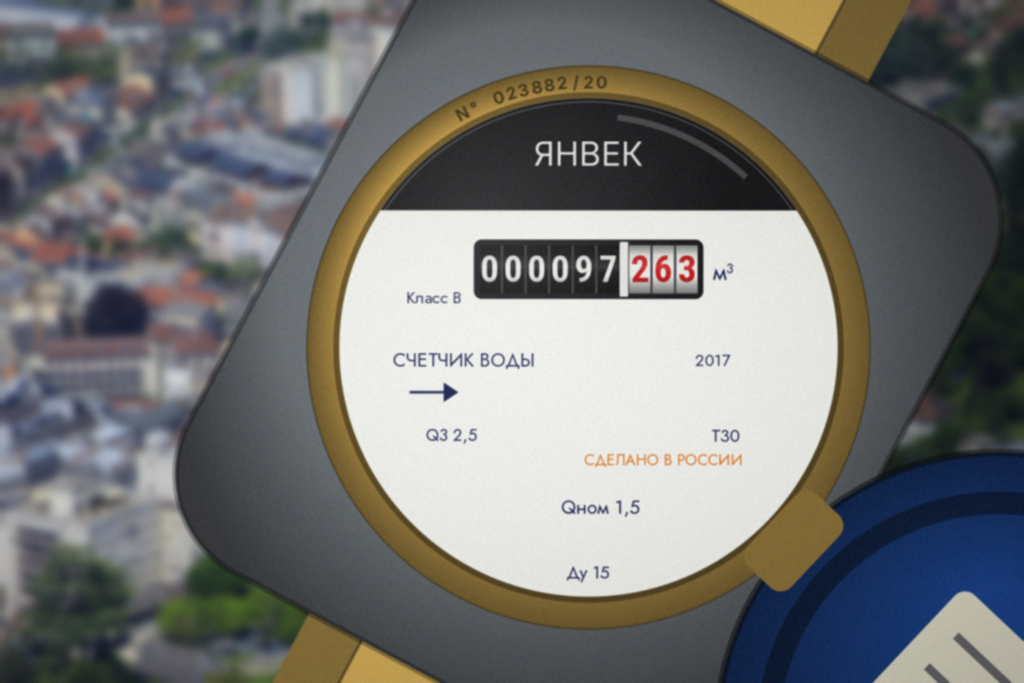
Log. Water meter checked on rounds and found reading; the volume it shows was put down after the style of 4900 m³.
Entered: 97.263 m³
